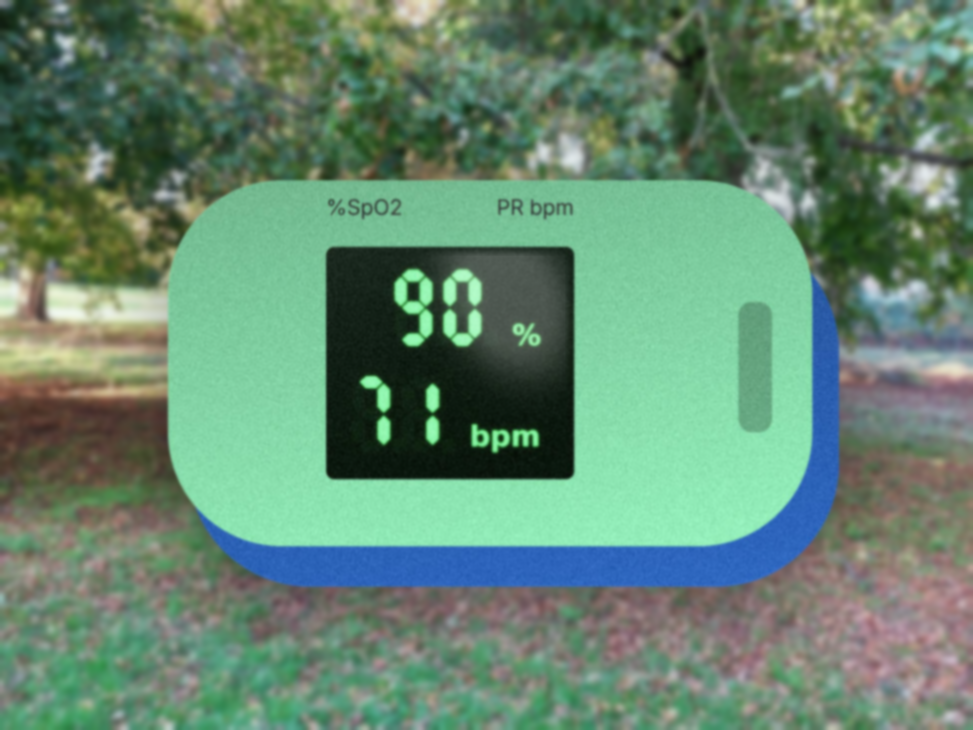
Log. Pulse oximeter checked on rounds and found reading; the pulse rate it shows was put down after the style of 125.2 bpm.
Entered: 71 bpm
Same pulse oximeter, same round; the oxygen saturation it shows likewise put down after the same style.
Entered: 90 %
